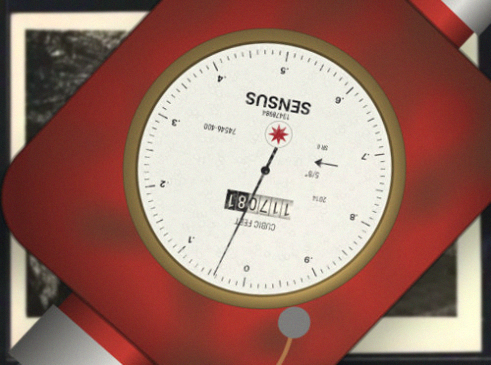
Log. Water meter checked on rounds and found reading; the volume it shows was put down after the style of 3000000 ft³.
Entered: 117081.04 ft³
